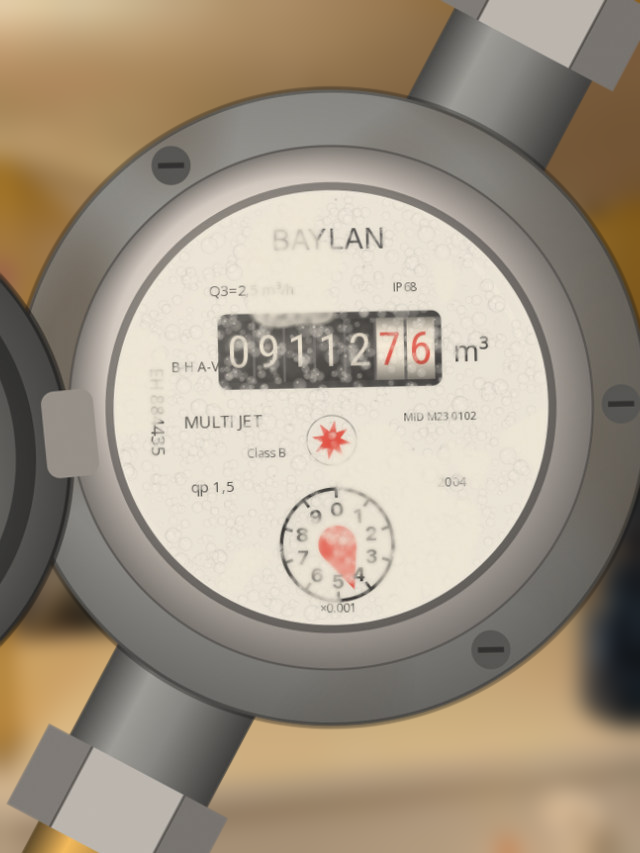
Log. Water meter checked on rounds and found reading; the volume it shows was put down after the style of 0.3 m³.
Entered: 9112.764 m³
